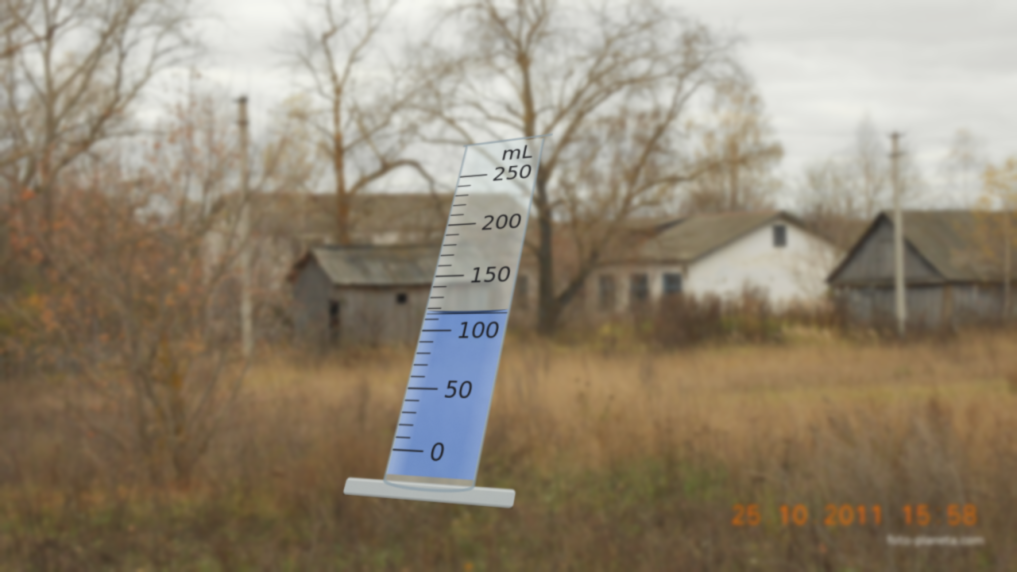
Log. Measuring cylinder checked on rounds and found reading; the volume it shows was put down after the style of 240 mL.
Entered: 115 mL
